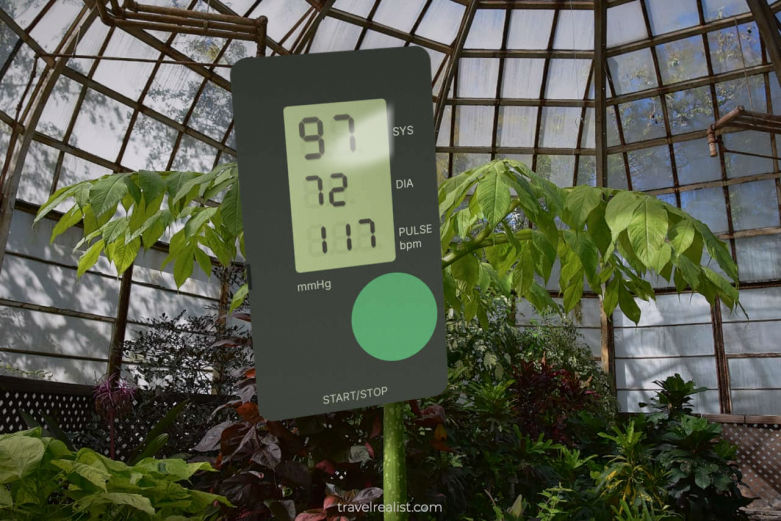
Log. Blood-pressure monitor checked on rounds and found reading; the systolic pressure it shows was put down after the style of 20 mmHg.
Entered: 97 mmHg
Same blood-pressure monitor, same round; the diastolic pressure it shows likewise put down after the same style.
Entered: 72 mmHg
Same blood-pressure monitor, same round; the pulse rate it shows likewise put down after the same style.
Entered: 117 bpm
